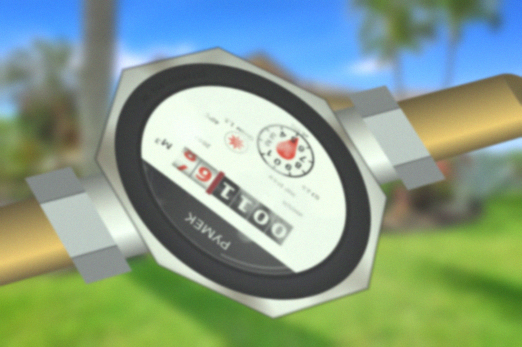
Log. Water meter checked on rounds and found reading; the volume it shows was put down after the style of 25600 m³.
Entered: 11.675 m³
